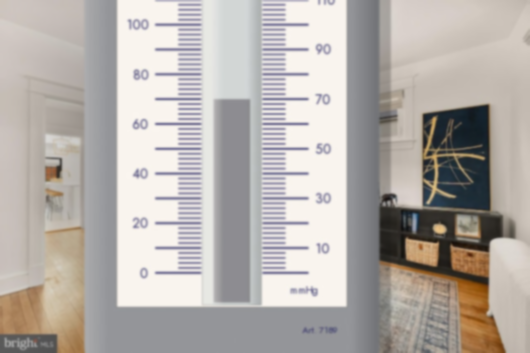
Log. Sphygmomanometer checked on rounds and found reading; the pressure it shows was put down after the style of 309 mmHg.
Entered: 70 mmHg
